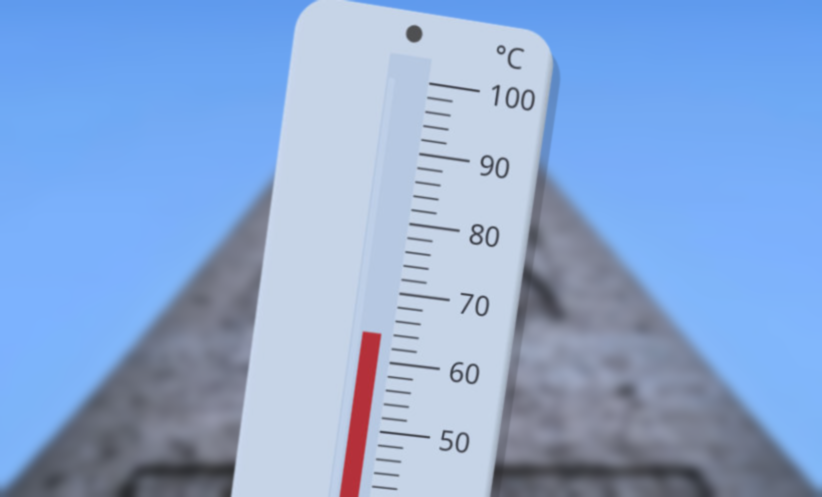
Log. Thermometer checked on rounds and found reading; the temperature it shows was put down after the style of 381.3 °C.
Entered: 64 °C
